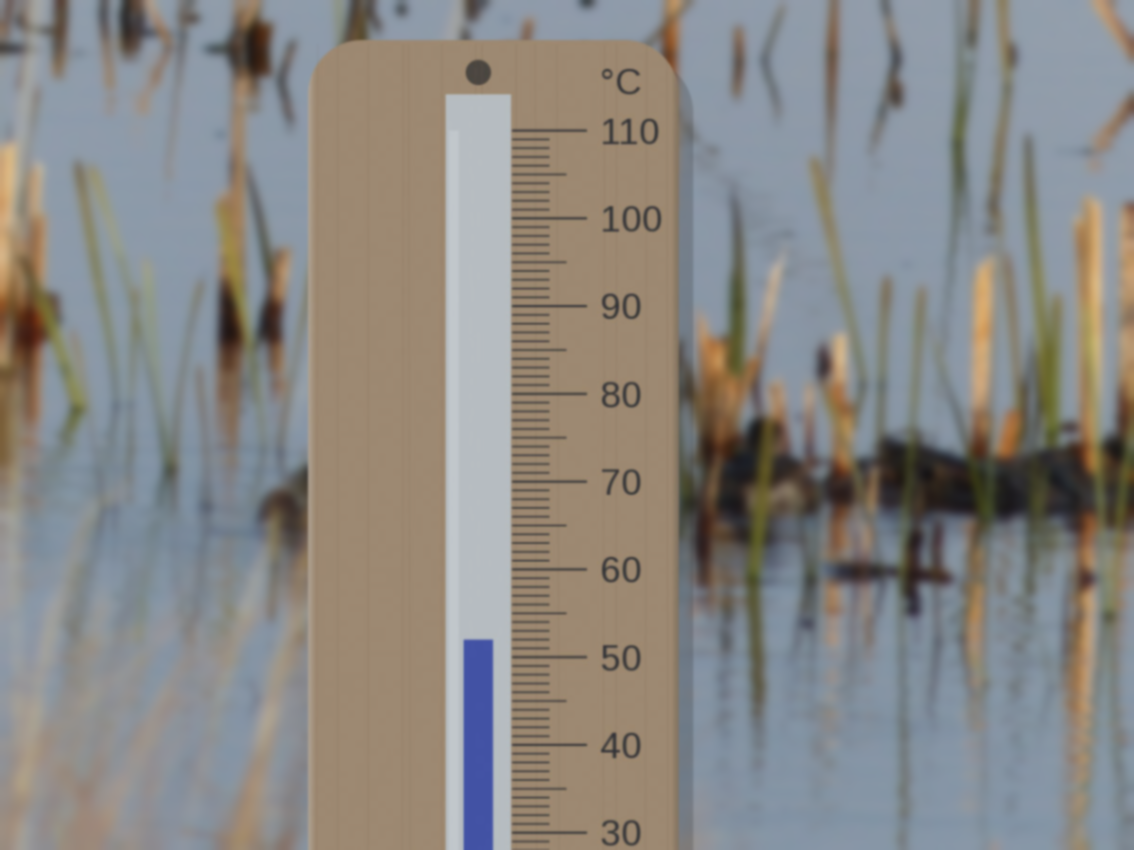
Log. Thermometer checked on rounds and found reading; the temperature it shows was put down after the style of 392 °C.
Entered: 52 °C
